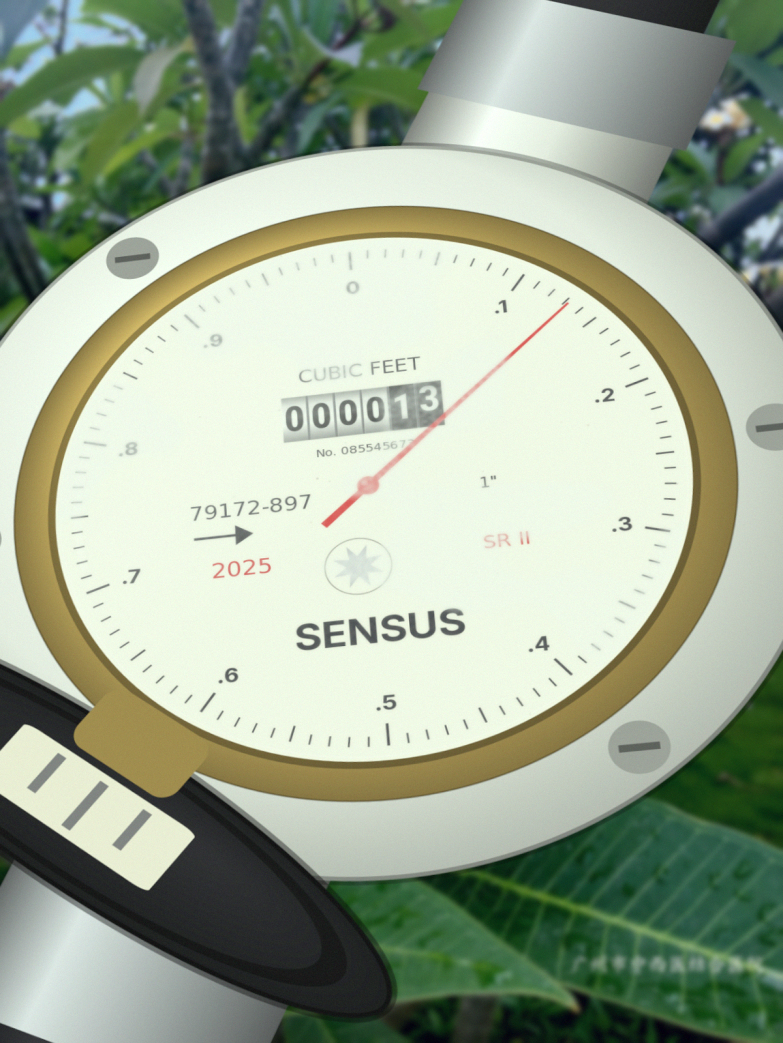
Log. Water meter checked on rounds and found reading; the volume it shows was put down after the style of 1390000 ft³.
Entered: 13.13 ft³
